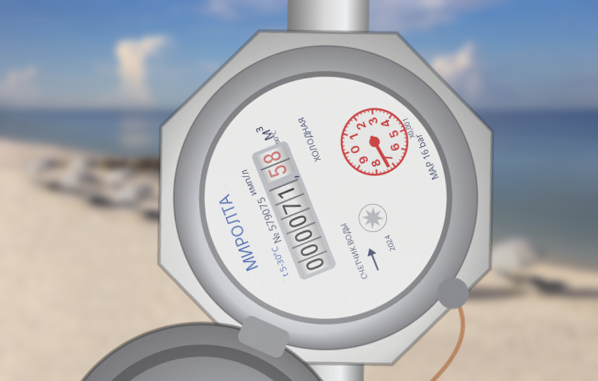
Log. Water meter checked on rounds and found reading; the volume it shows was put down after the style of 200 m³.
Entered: 71.587 m³
